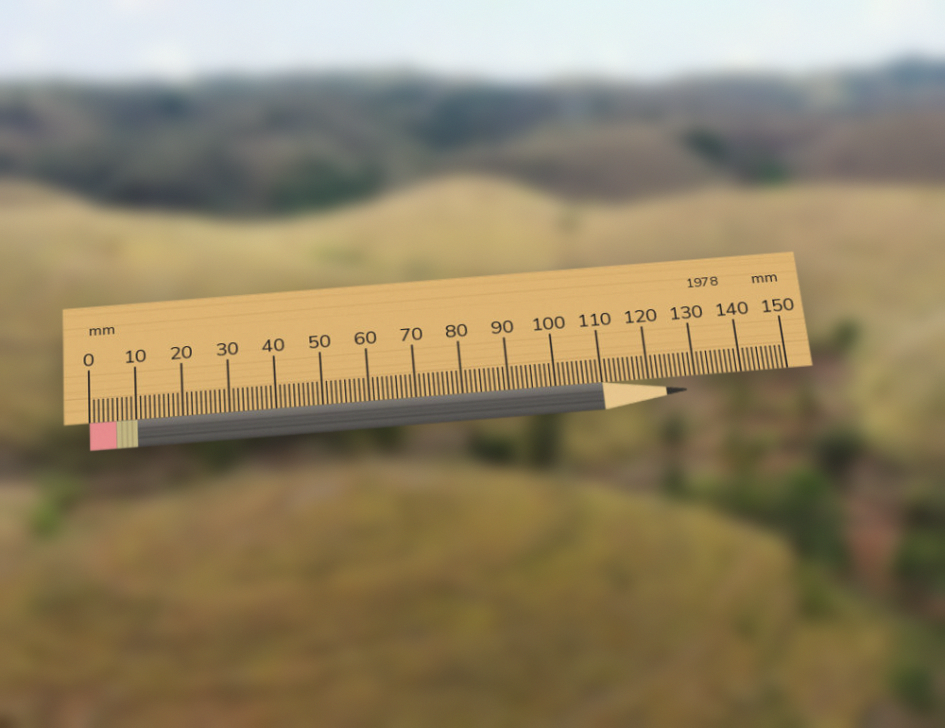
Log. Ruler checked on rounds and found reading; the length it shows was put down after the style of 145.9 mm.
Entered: 128 mm
